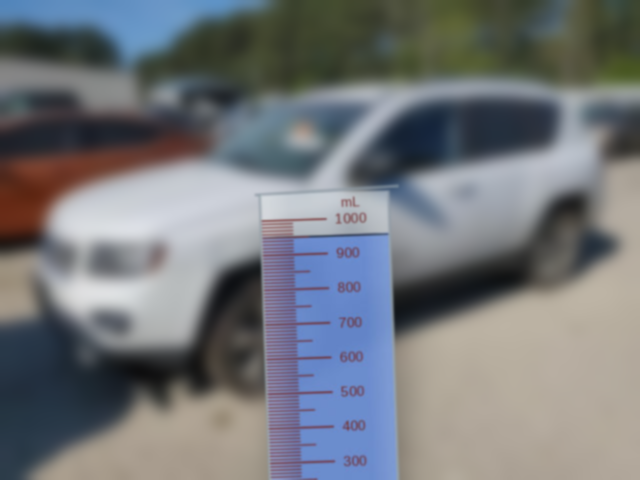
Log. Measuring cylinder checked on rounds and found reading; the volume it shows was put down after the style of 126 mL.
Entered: 950 mL
